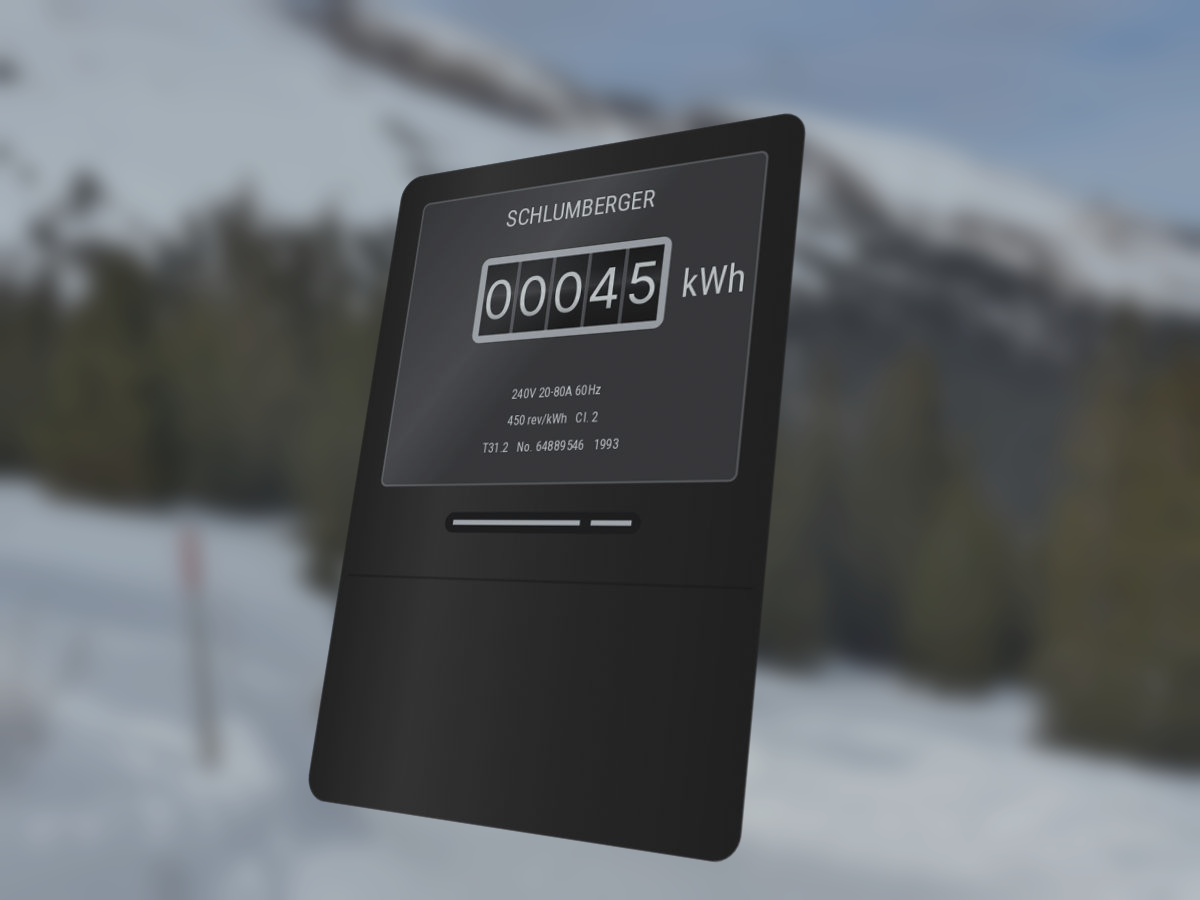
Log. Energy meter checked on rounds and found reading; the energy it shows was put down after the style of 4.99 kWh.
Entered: 45 kWh
